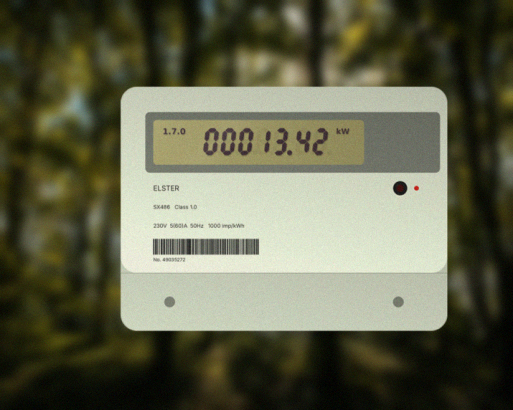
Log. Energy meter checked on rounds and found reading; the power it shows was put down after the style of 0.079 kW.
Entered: 13.42 kW
